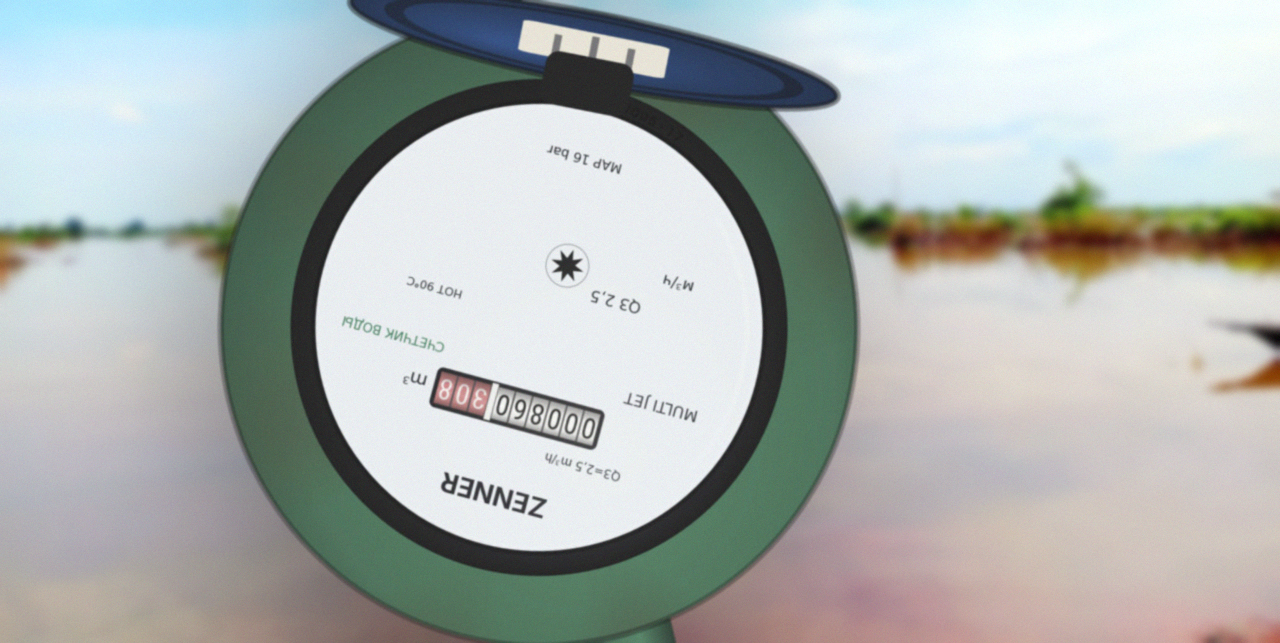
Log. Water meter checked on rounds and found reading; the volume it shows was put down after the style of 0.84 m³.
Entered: 860.308 m³
